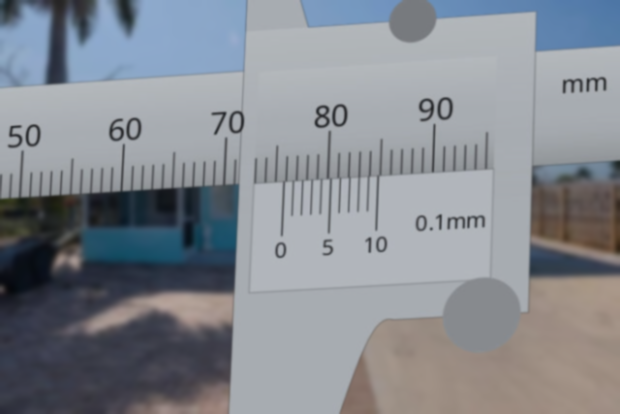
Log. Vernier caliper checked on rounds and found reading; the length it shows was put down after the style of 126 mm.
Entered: 75.8 mm
